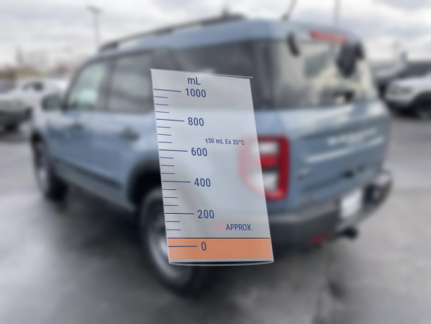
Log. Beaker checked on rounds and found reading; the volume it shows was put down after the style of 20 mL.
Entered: 50 mL
